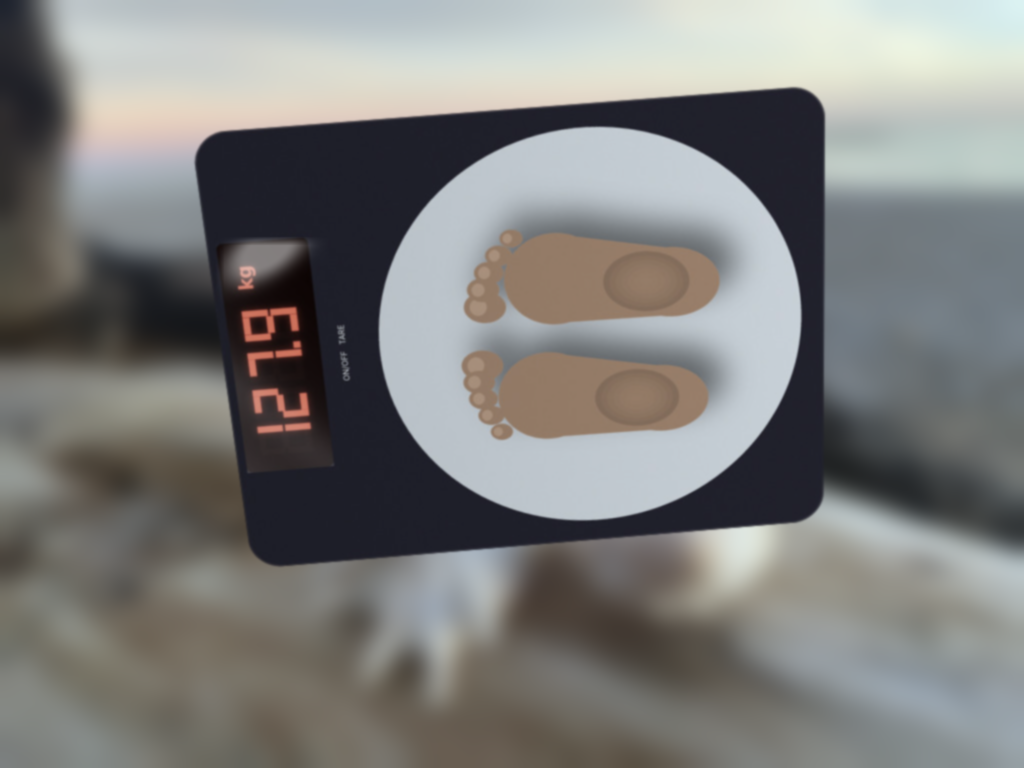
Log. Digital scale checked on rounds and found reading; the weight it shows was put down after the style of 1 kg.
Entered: 127.9 kg
